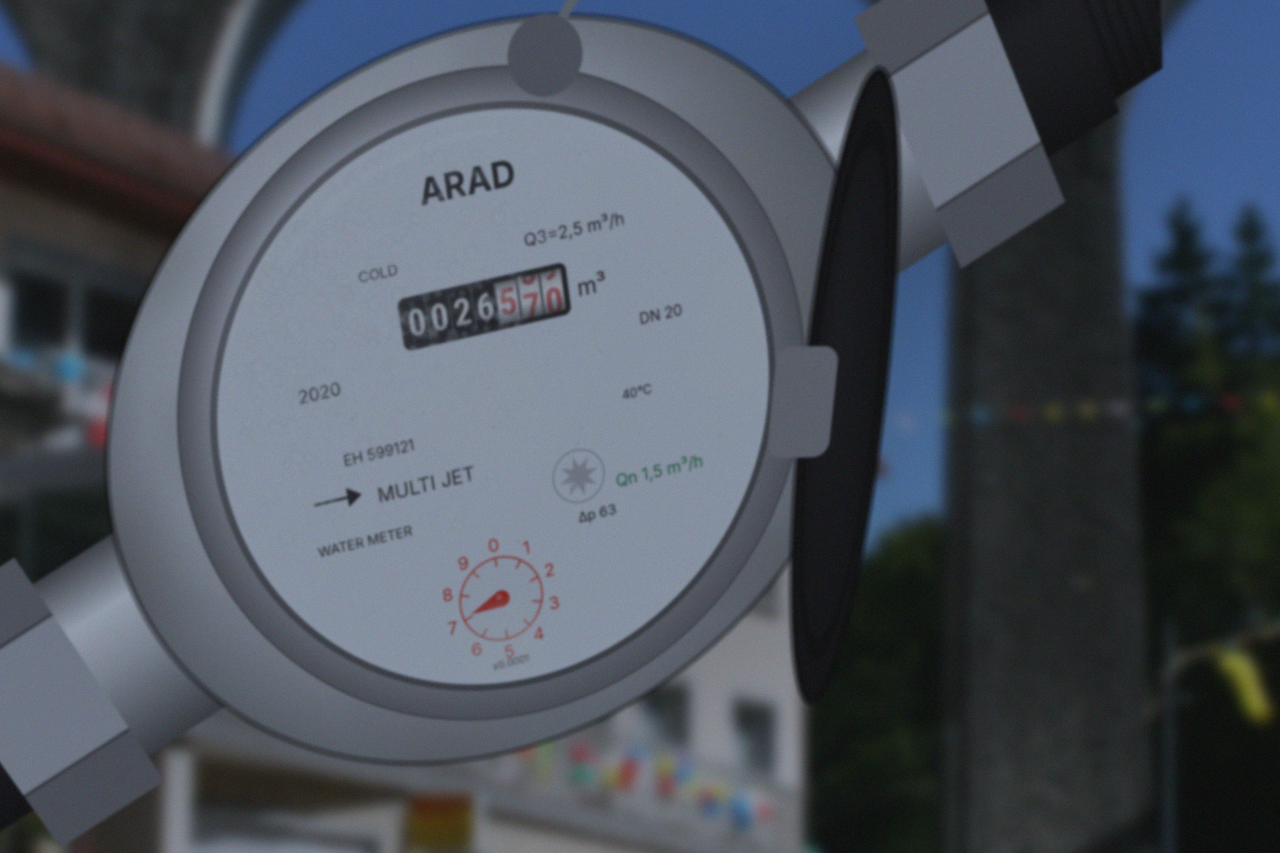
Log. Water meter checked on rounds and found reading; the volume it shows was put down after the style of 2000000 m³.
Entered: 26.5697 m³
